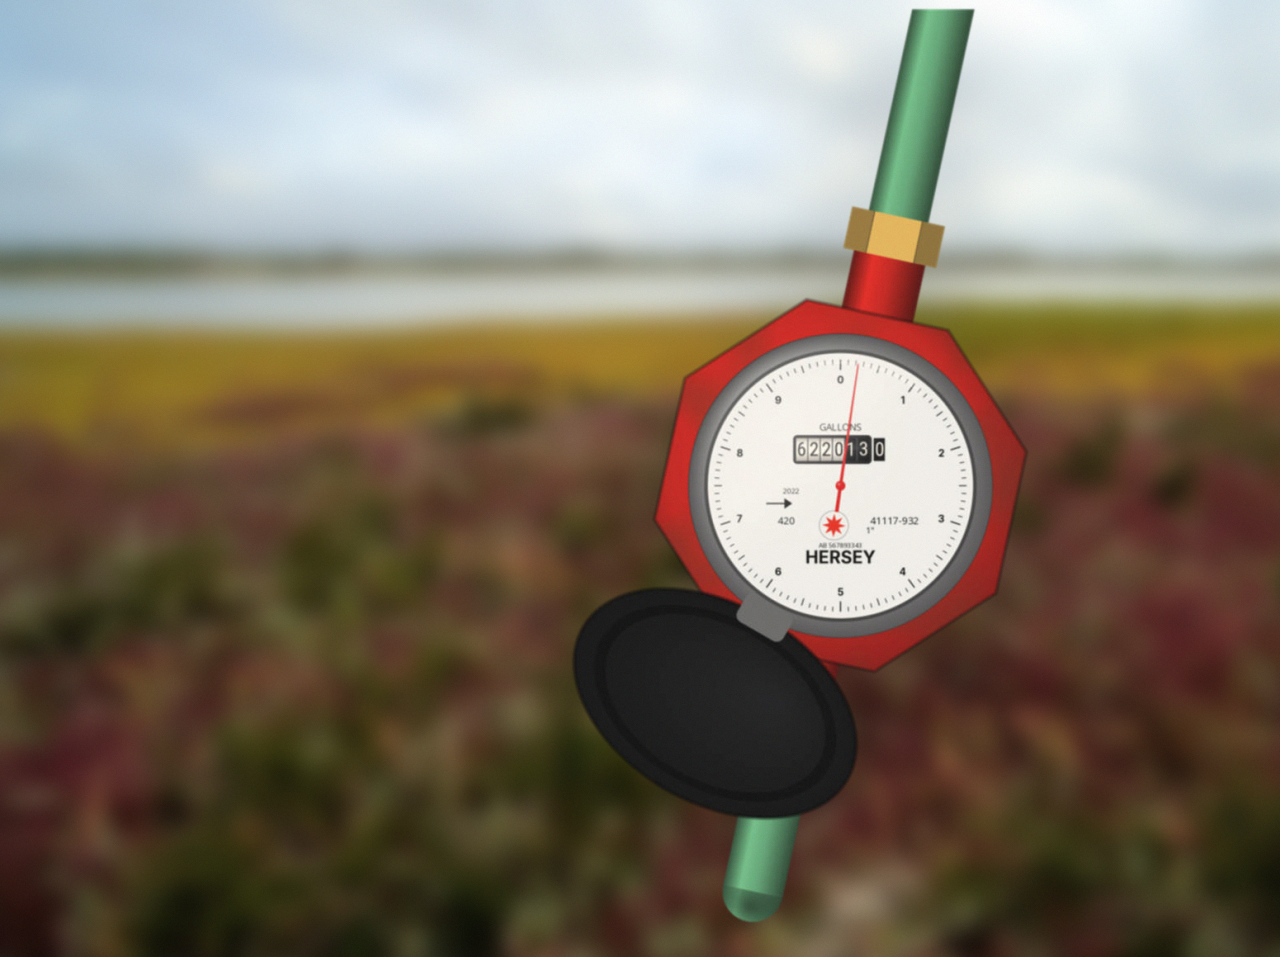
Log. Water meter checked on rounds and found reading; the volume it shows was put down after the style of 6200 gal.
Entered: 6220130.2 gal
